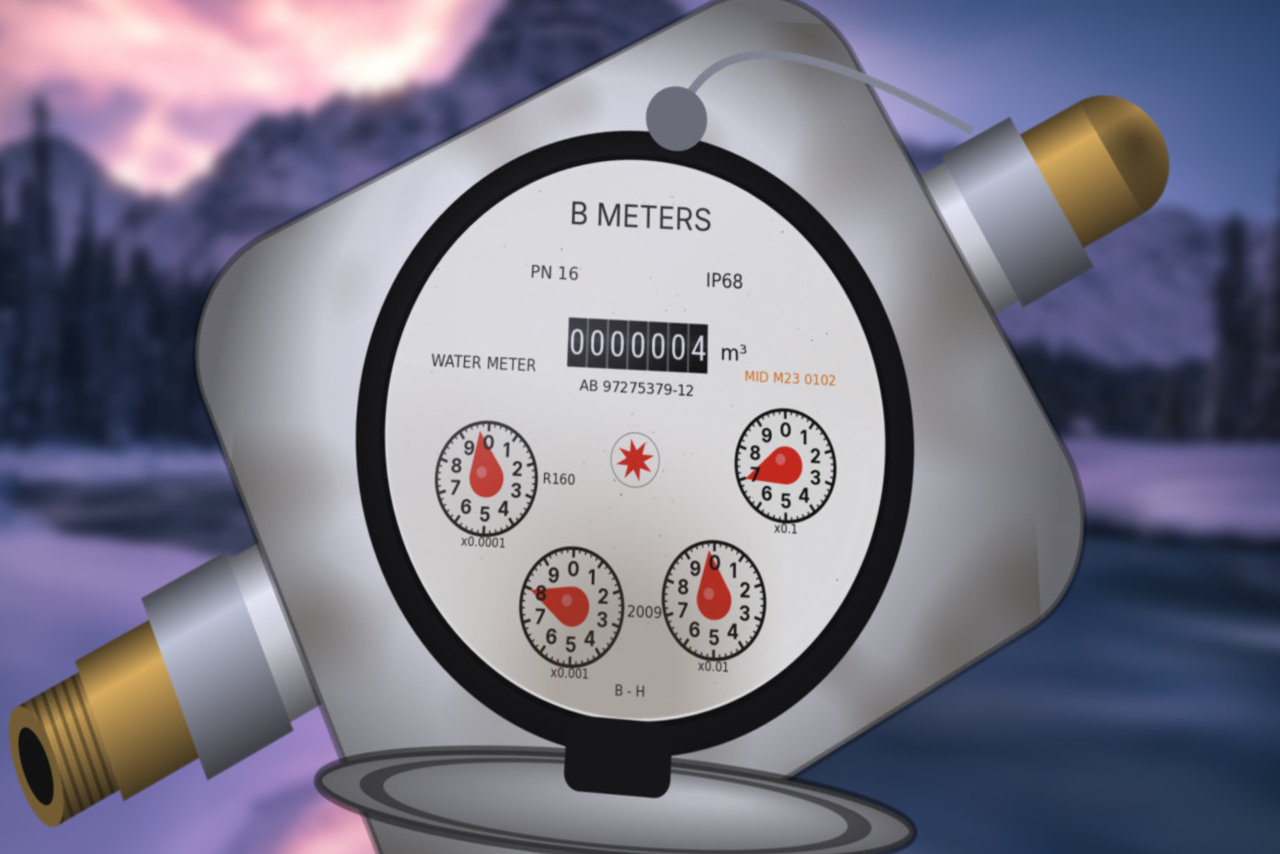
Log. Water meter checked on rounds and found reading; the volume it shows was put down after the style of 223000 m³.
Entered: 4.6979 m³
